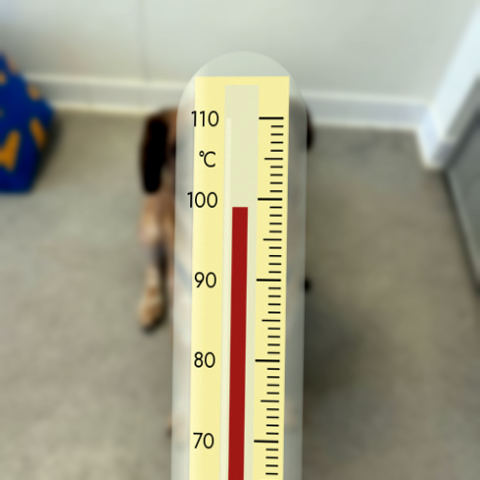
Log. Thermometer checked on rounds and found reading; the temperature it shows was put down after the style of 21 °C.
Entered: 99 °C
